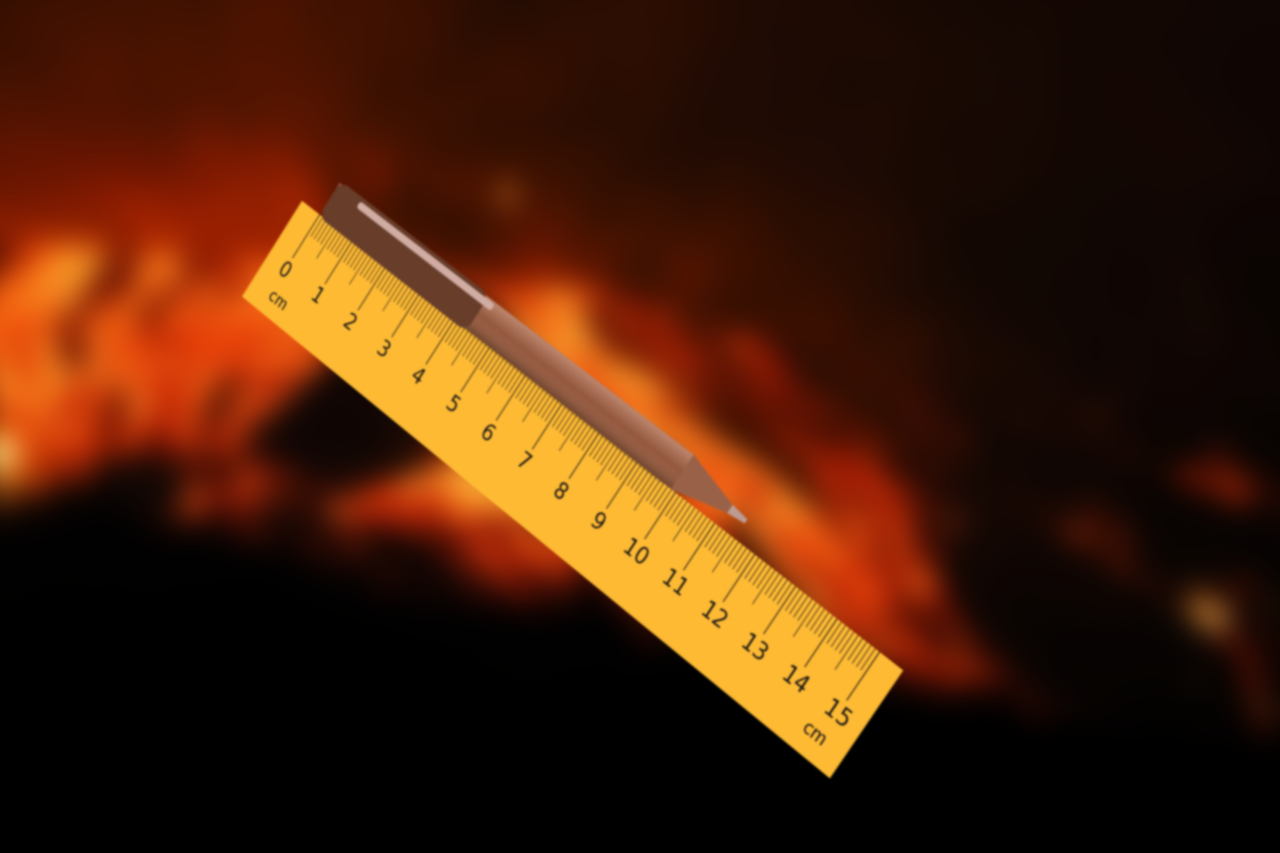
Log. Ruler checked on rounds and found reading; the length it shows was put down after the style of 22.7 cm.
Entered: 11.5 cm
